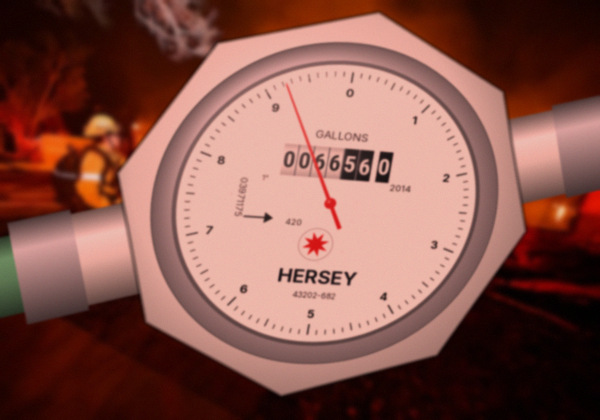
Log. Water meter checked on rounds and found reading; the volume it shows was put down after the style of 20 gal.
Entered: 66559.2 gal
